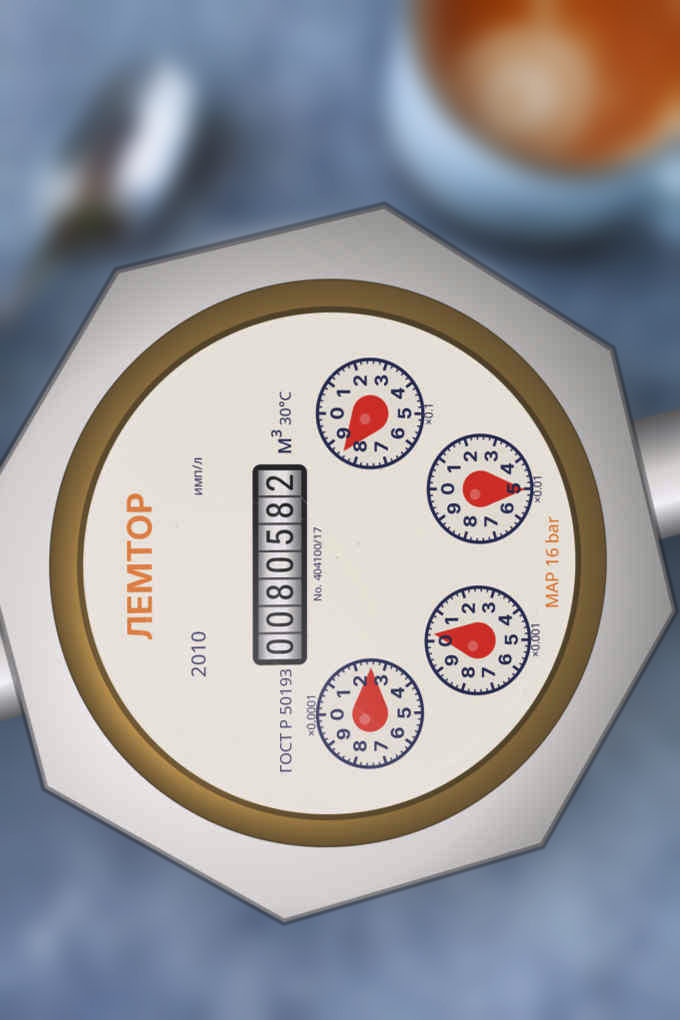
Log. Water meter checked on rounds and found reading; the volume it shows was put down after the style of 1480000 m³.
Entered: 80582.8502 m³
